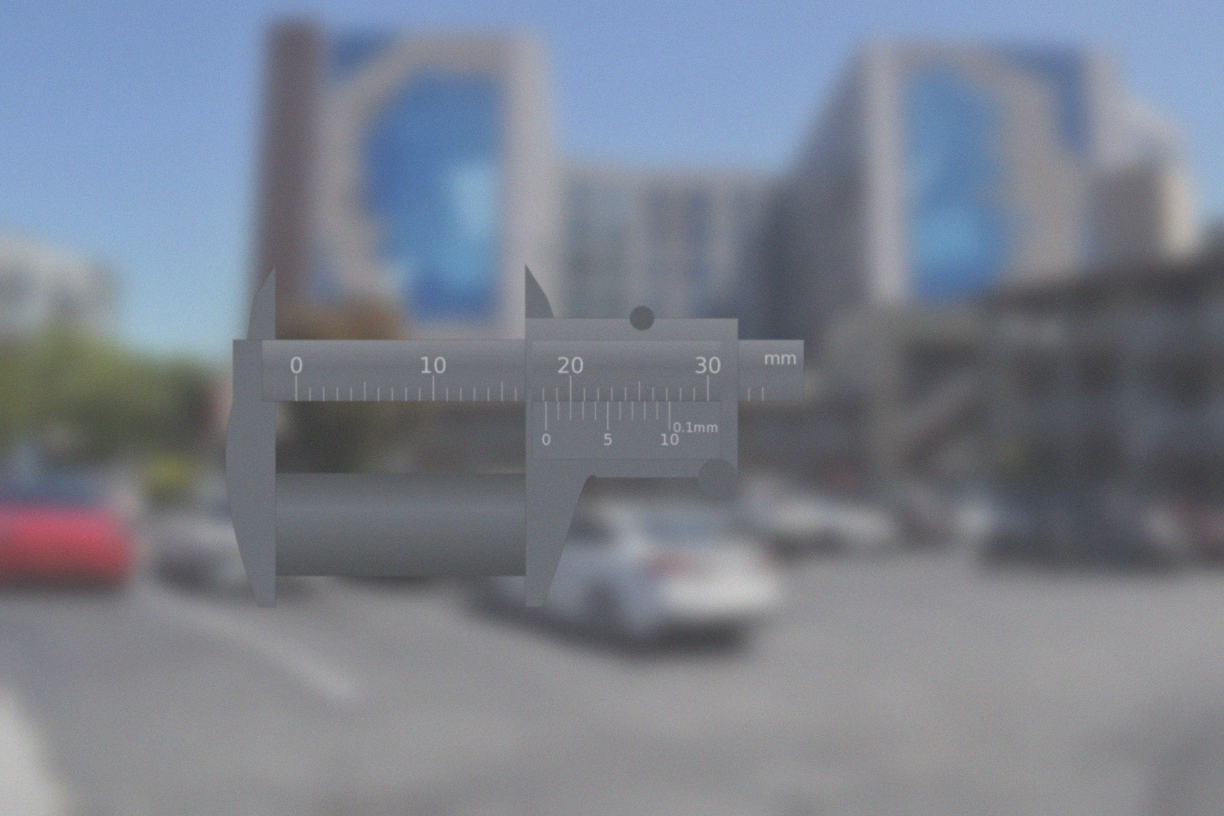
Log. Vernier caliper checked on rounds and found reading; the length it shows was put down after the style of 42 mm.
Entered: 18.2 mm
